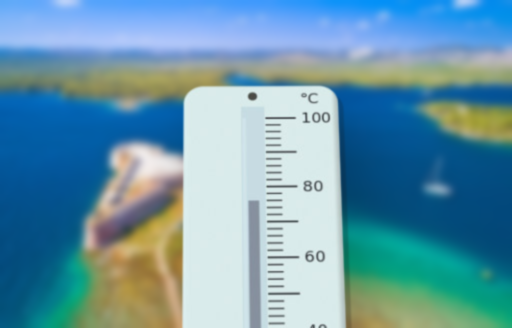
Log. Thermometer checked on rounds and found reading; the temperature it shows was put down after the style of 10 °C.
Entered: 76 °C
